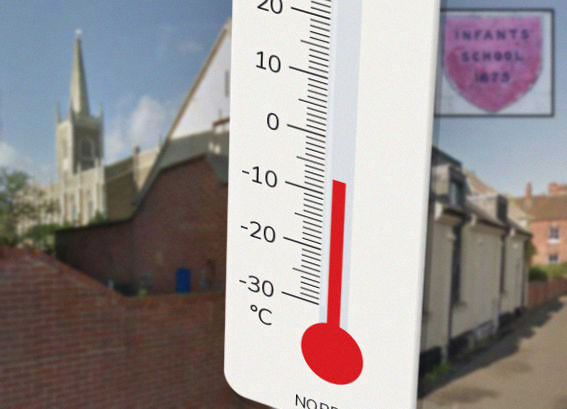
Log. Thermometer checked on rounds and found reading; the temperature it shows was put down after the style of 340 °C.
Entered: -7 °C
